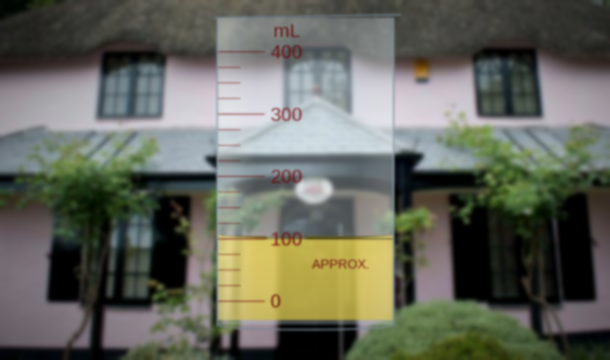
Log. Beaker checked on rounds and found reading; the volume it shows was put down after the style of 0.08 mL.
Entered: 100 mL
